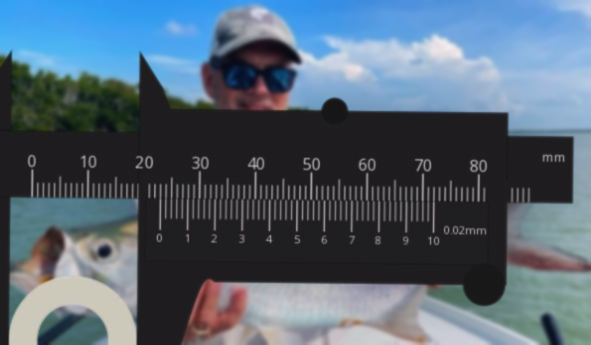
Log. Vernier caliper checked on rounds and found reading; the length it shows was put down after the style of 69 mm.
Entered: 23.0 mm
